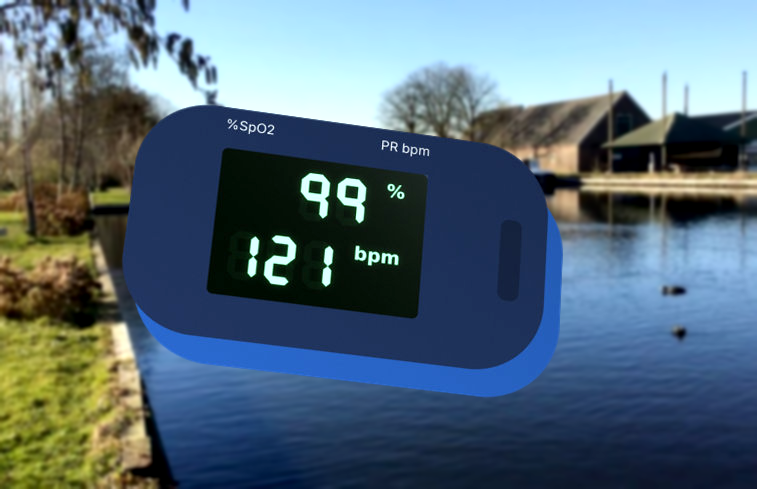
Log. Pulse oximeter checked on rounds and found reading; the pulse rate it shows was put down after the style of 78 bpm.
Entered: 121 bpm
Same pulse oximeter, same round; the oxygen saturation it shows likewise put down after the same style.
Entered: 99 %
